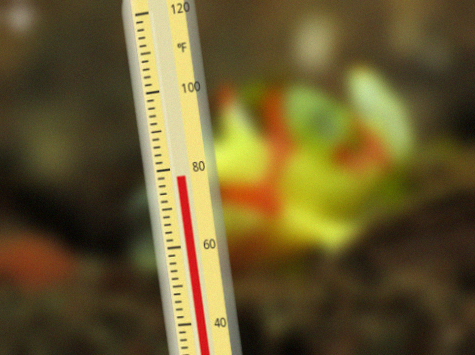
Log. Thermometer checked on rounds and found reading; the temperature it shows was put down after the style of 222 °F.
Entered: 78 °F
